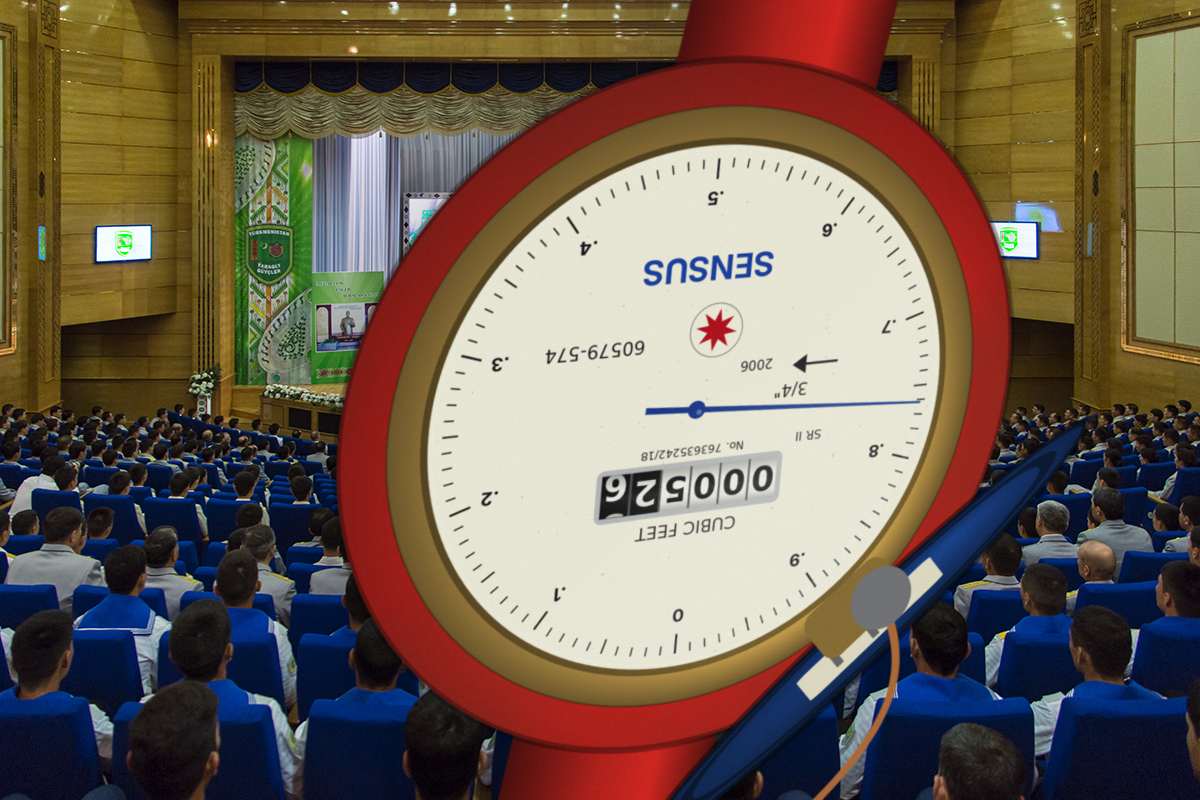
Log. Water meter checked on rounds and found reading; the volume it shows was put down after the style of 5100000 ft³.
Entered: 525.76 ft³
